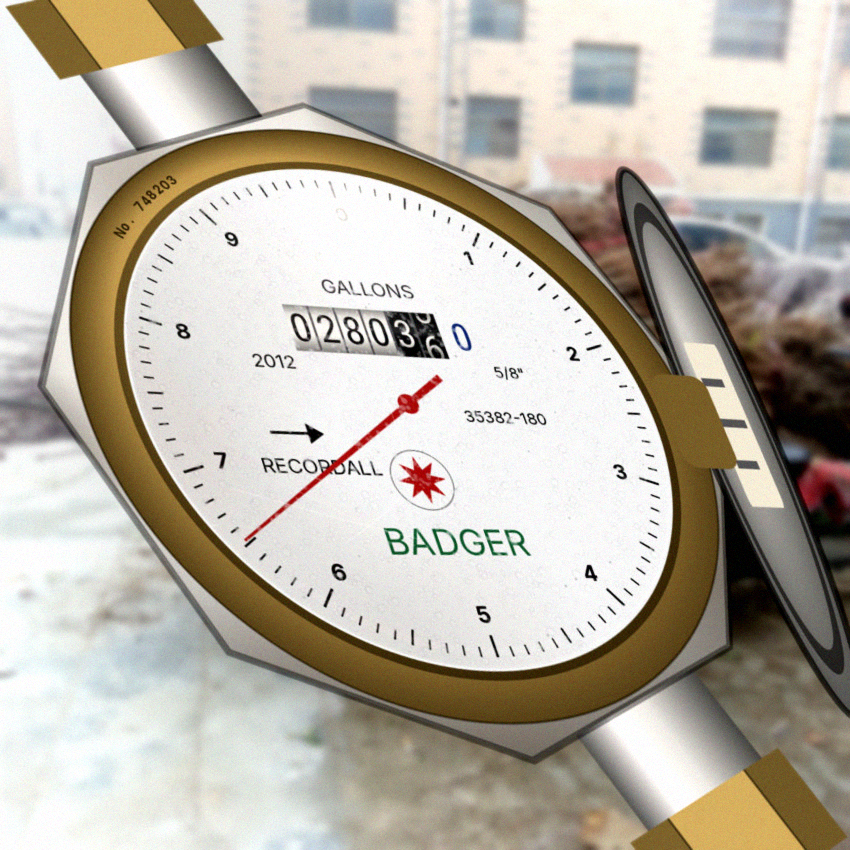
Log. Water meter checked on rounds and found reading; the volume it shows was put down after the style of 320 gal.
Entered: 280356.5 gal
